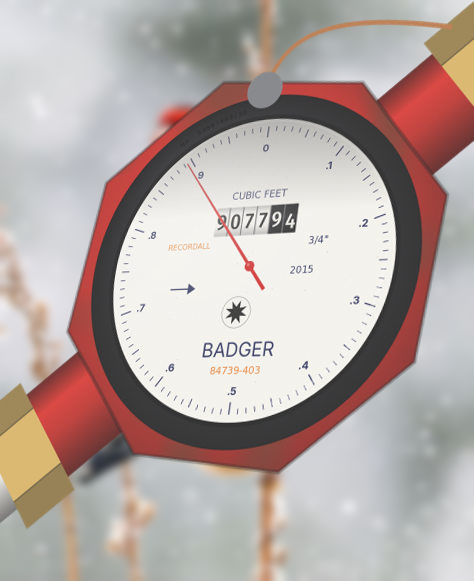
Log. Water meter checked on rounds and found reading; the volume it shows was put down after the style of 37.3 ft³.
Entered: 907793.89 ft³
